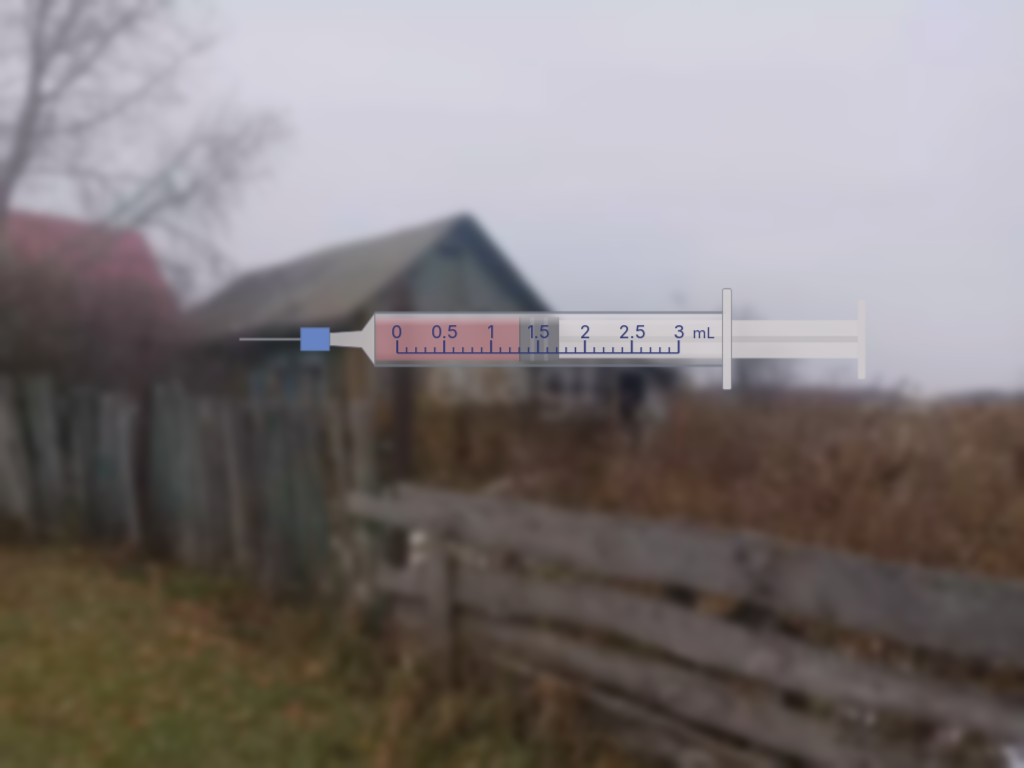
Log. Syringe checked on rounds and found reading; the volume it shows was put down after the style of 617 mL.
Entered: 1.3 mL
